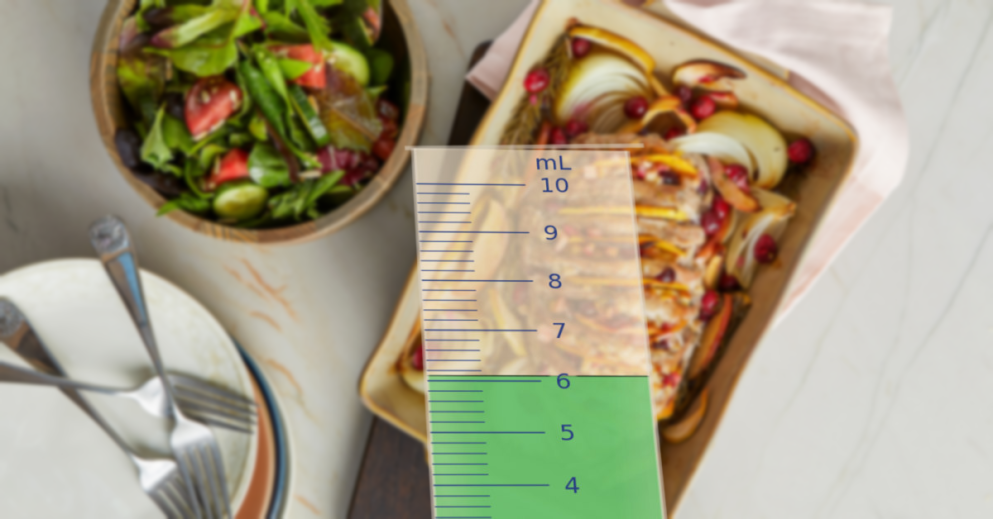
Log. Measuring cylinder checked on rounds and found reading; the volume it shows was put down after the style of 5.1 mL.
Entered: 6.1 mL
